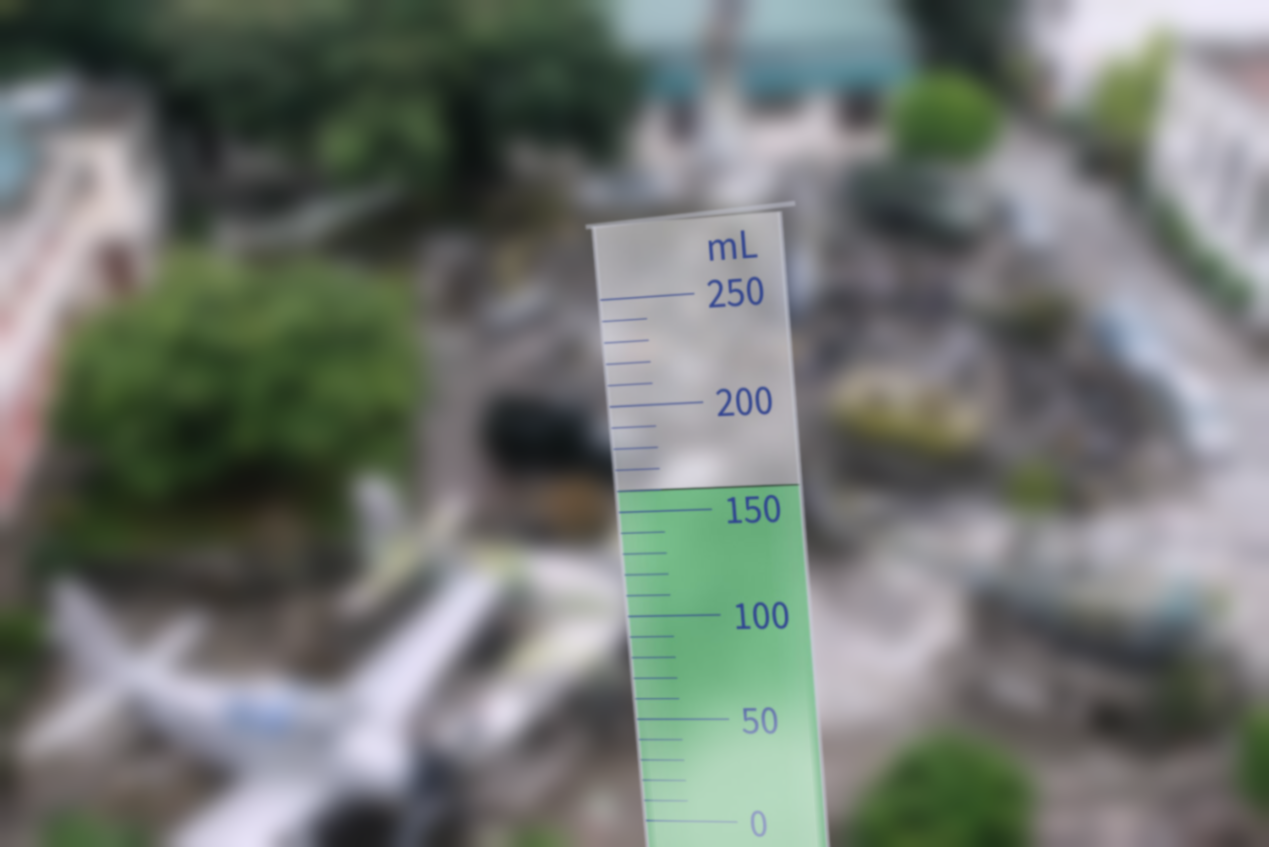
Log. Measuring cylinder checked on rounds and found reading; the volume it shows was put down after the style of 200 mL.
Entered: 160 mL
